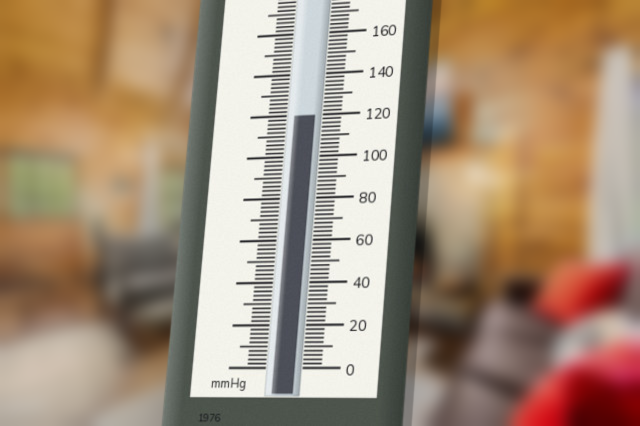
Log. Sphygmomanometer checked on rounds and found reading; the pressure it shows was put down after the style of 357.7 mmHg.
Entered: 120 mmHg
